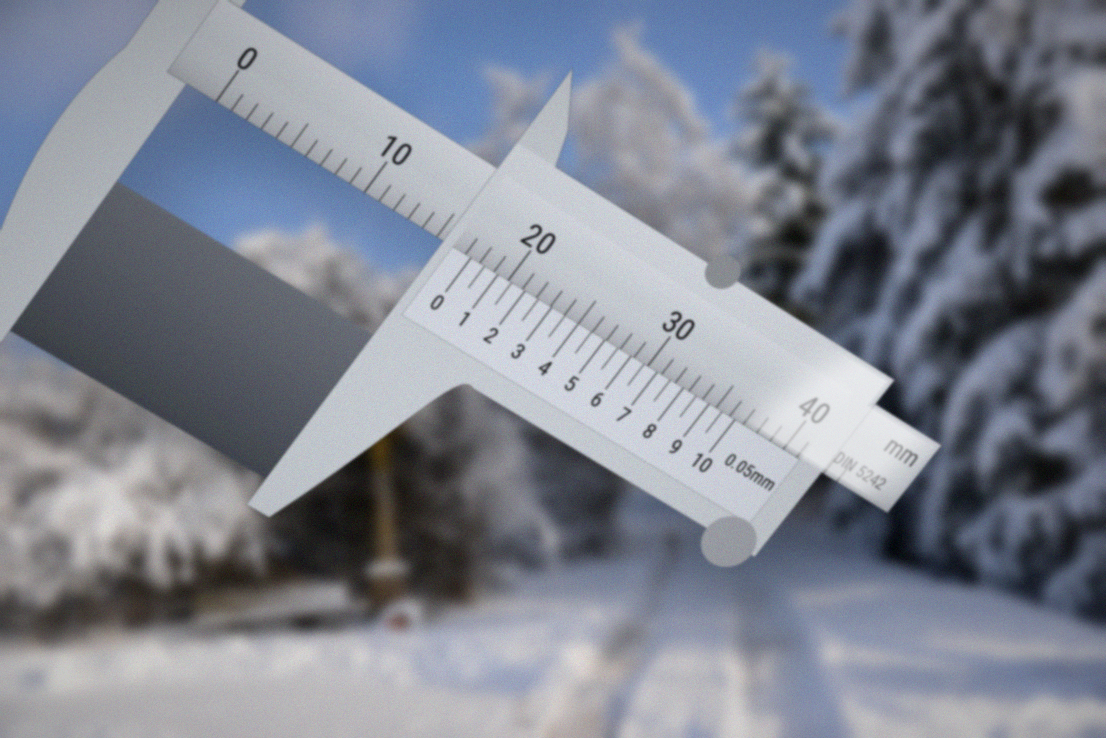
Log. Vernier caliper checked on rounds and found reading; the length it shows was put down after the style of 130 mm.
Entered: 17.4 mm
